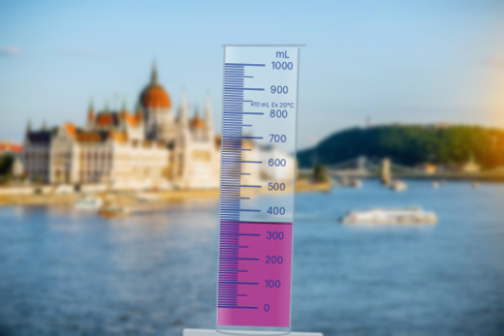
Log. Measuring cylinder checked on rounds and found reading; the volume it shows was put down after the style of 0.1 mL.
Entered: 350 mL
